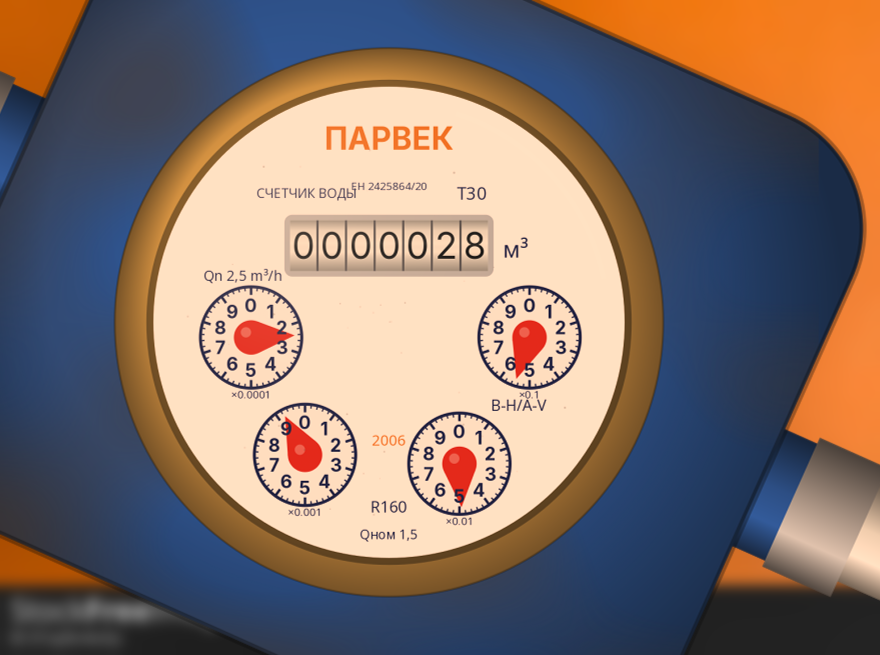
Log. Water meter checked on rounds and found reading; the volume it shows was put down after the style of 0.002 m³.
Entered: 28.5492 m³
